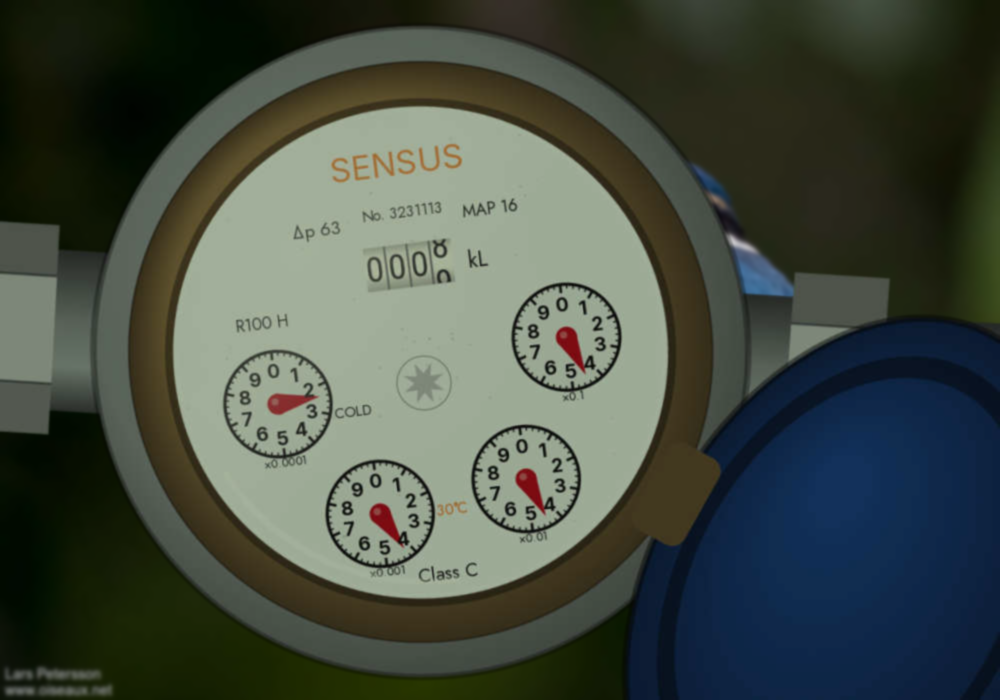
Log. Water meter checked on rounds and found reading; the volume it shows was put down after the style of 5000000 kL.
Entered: 8.4442 kL
